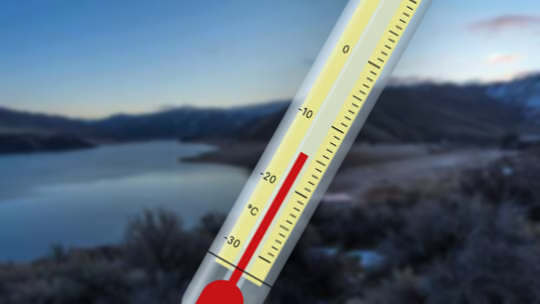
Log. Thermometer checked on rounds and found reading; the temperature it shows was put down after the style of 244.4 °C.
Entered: -15 °C
